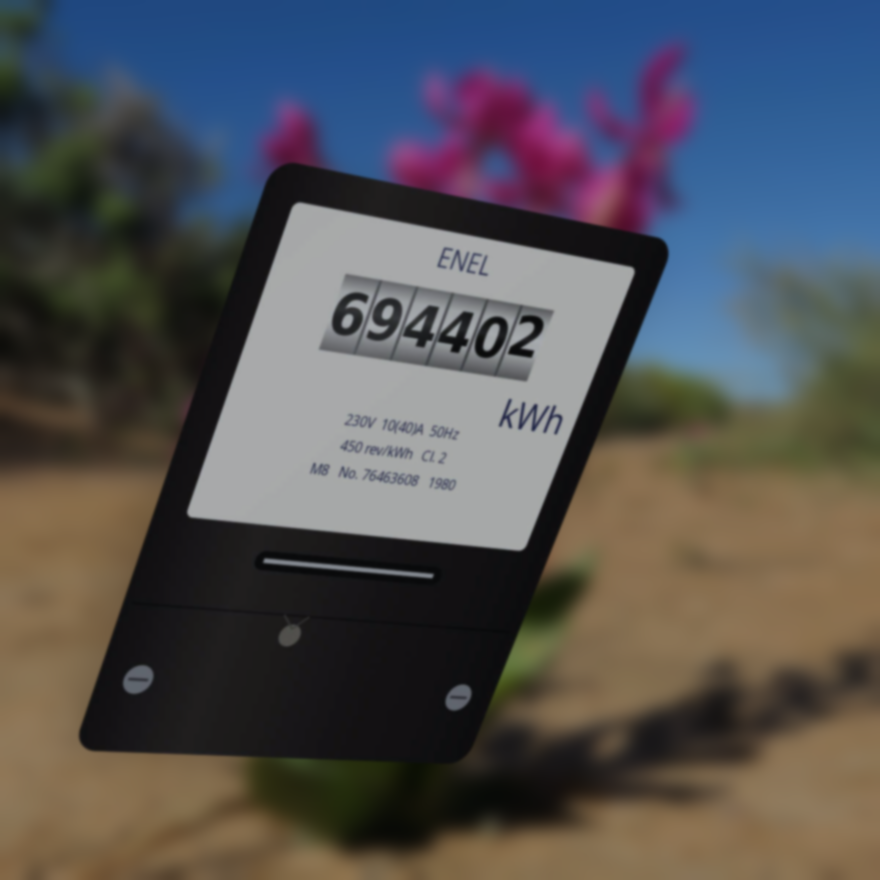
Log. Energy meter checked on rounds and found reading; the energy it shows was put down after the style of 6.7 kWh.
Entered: 694402 kWh
